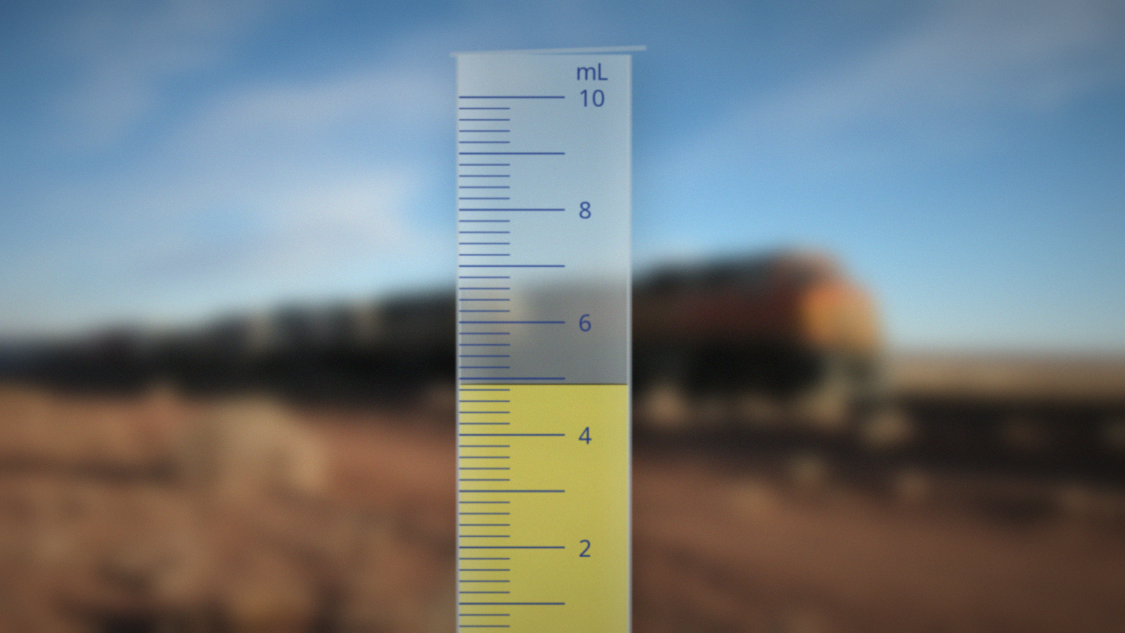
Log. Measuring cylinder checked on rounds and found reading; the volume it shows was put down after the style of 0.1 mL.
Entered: 4.9 mL
